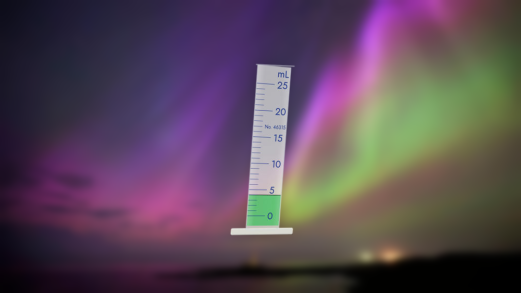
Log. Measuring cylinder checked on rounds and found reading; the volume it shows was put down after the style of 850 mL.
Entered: 4 mL
